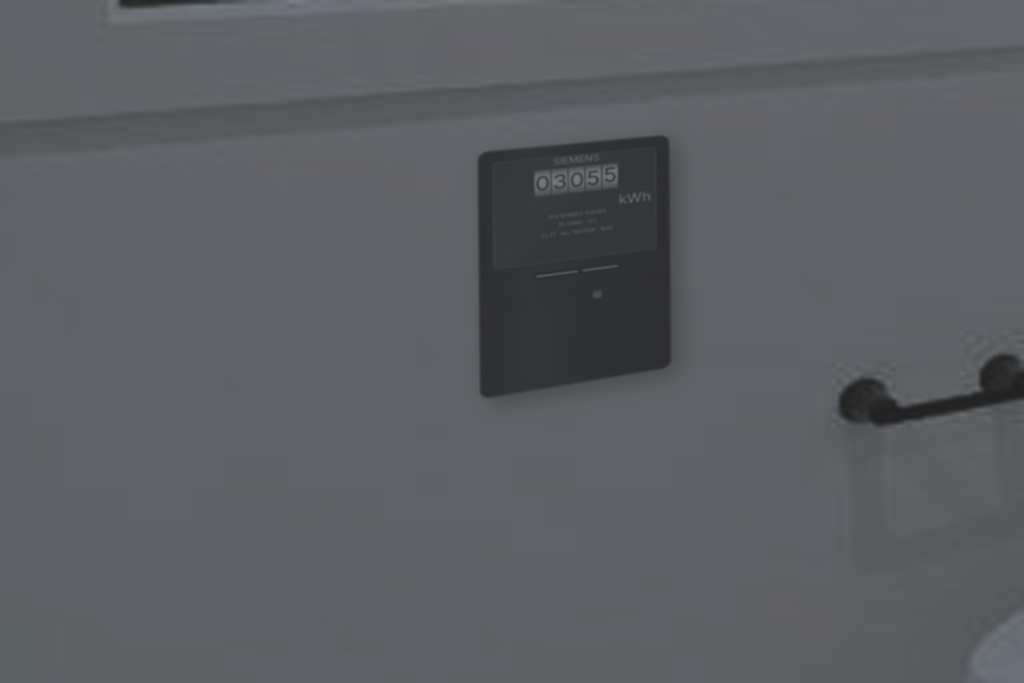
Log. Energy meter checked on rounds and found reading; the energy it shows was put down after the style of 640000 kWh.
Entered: 3055 kWh
